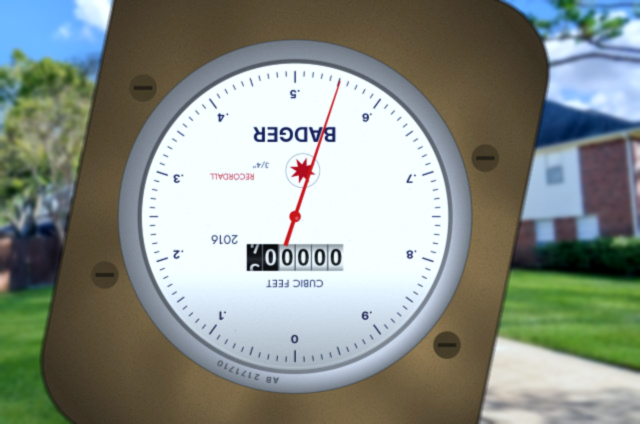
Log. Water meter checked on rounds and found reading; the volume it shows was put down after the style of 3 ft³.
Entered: 3.55 ft³
